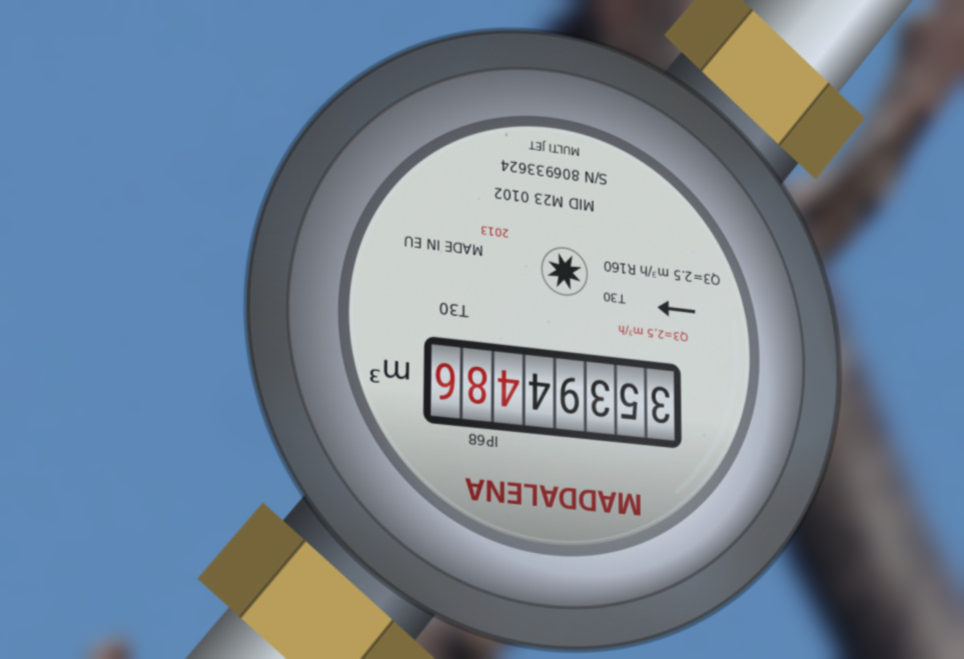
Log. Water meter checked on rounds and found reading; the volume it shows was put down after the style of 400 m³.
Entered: 35394.486 m³
